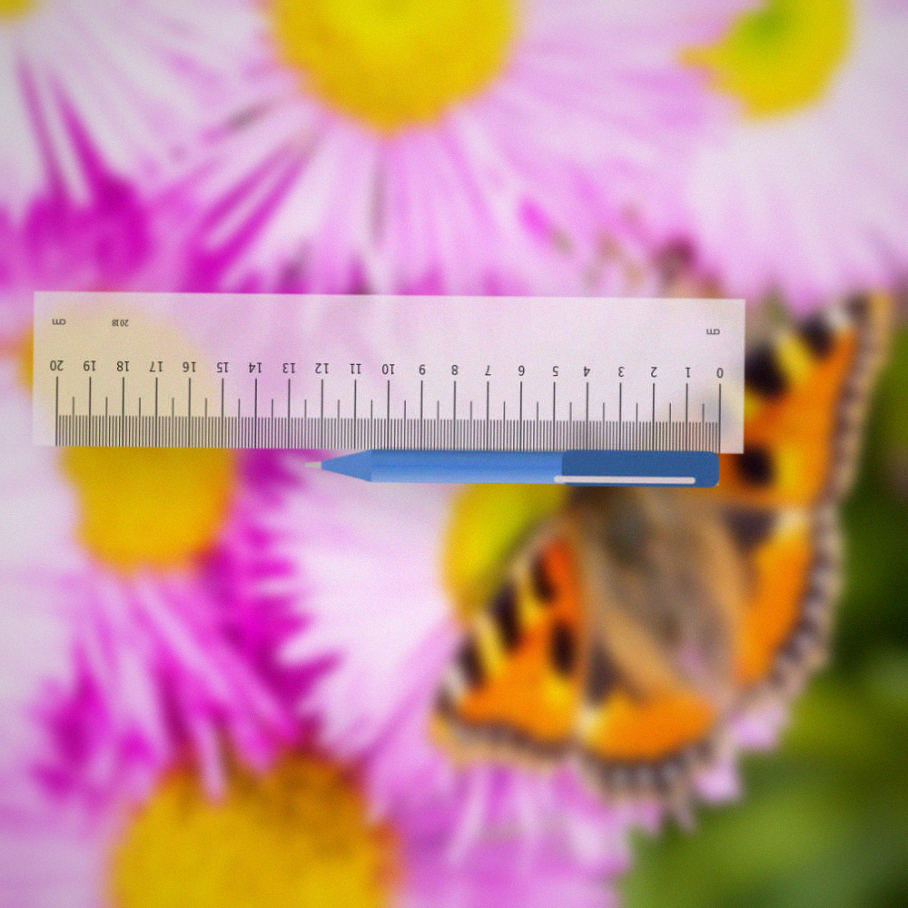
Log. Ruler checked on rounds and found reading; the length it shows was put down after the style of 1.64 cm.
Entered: 12.5 cm
